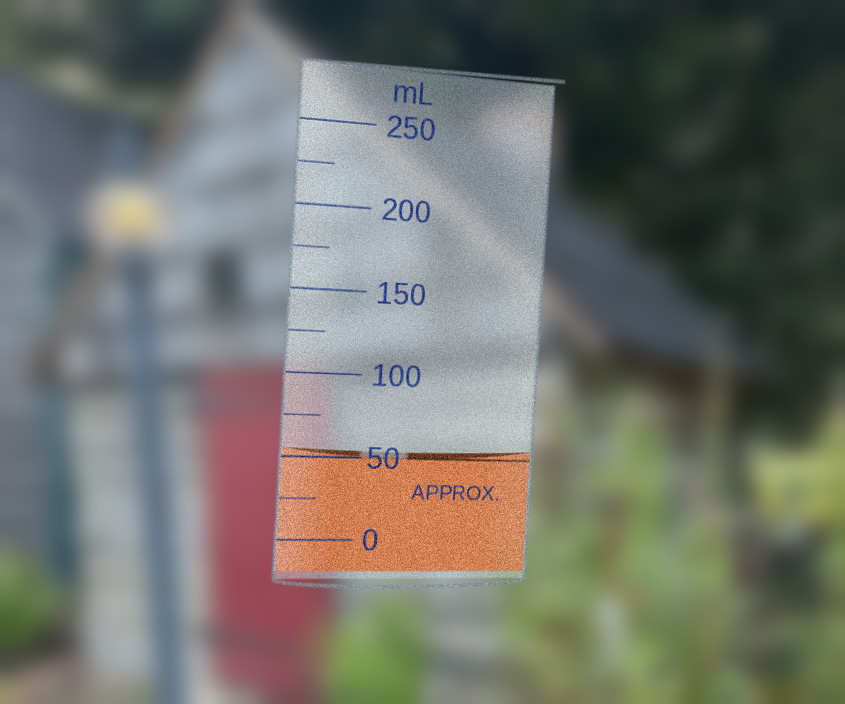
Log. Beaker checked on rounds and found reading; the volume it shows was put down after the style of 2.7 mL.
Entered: 50 mL
